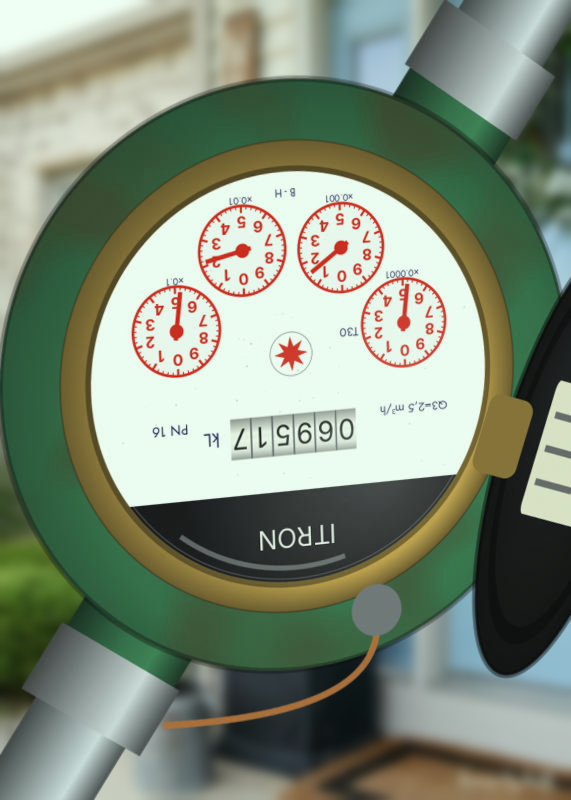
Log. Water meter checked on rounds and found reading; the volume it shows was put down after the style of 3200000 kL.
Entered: 69517.5215 kL
